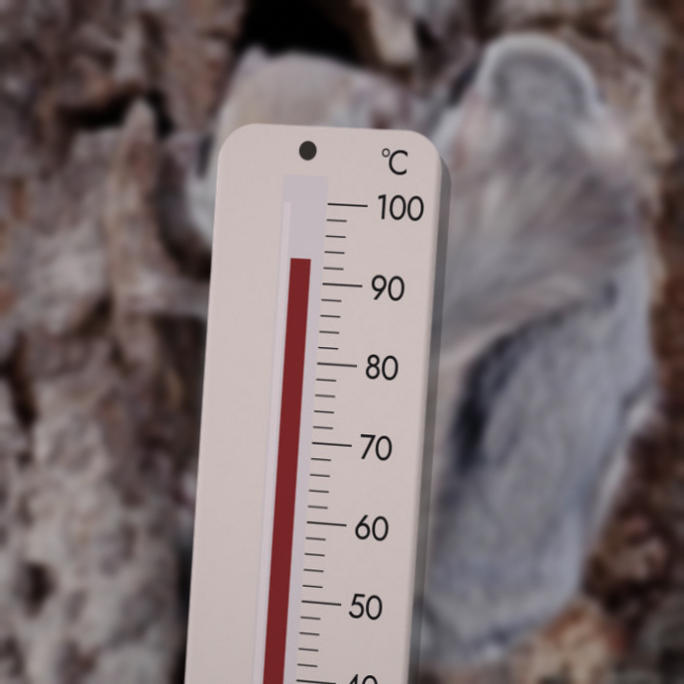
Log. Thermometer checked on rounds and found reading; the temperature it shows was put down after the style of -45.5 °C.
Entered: 93 °C
